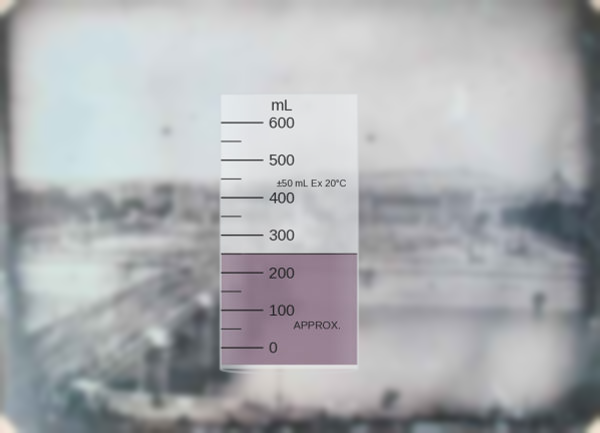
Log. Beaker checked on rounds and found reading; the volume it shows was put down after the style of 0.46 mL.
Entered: 250 mL
